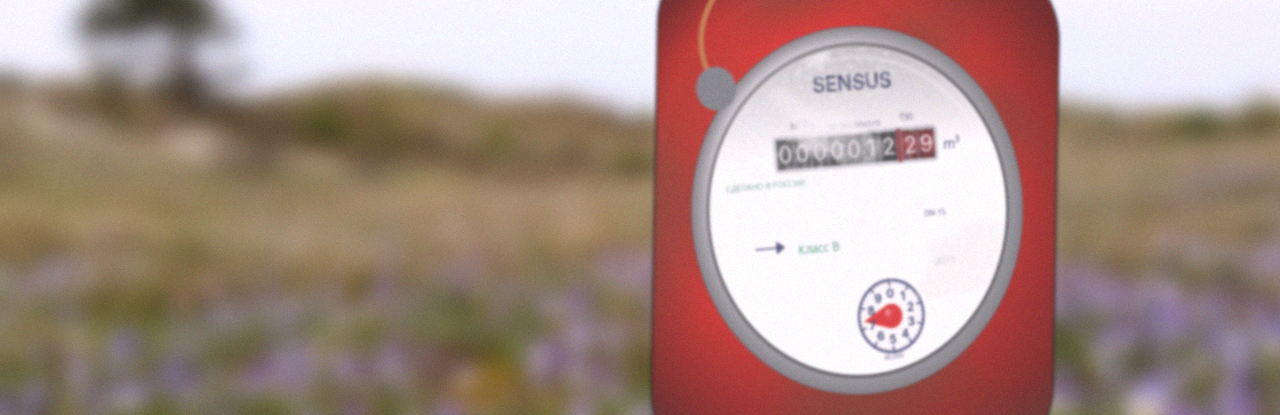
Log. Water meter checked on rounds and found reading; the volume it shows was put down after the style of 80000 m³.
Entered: 12.297 m³
